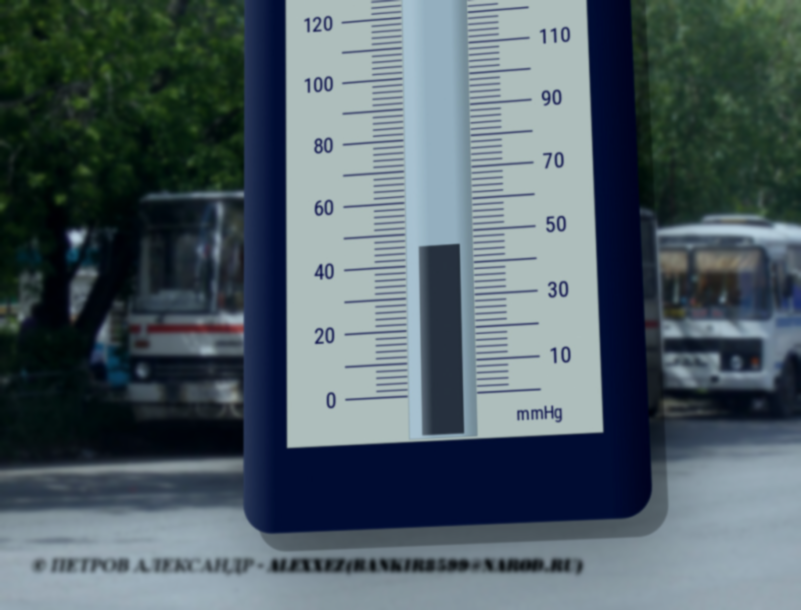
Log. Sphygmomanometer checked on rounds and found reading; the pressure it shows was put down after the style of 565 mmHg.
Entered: 46 mmHg
